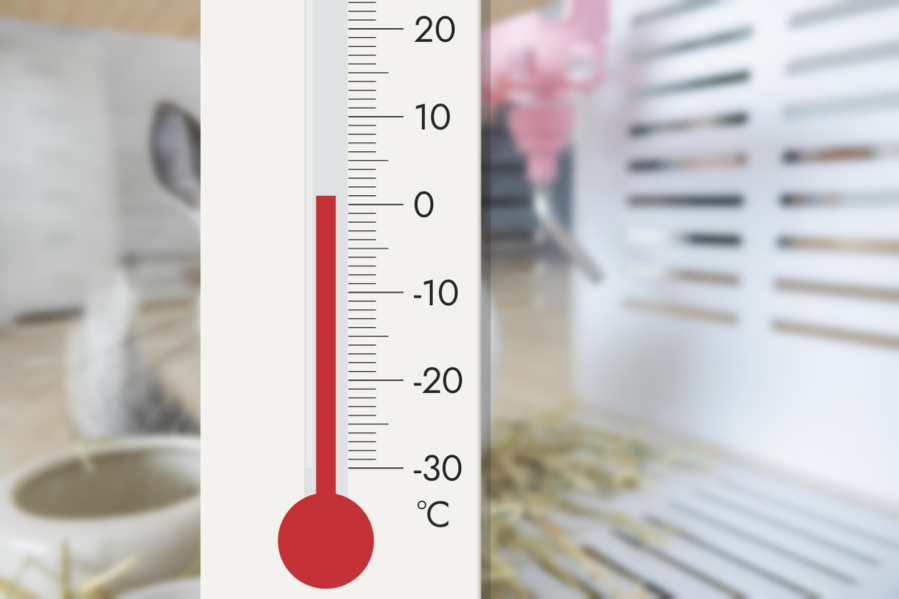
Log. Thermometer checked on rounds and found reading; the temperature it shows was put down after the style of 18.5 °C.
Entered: 1 °C
